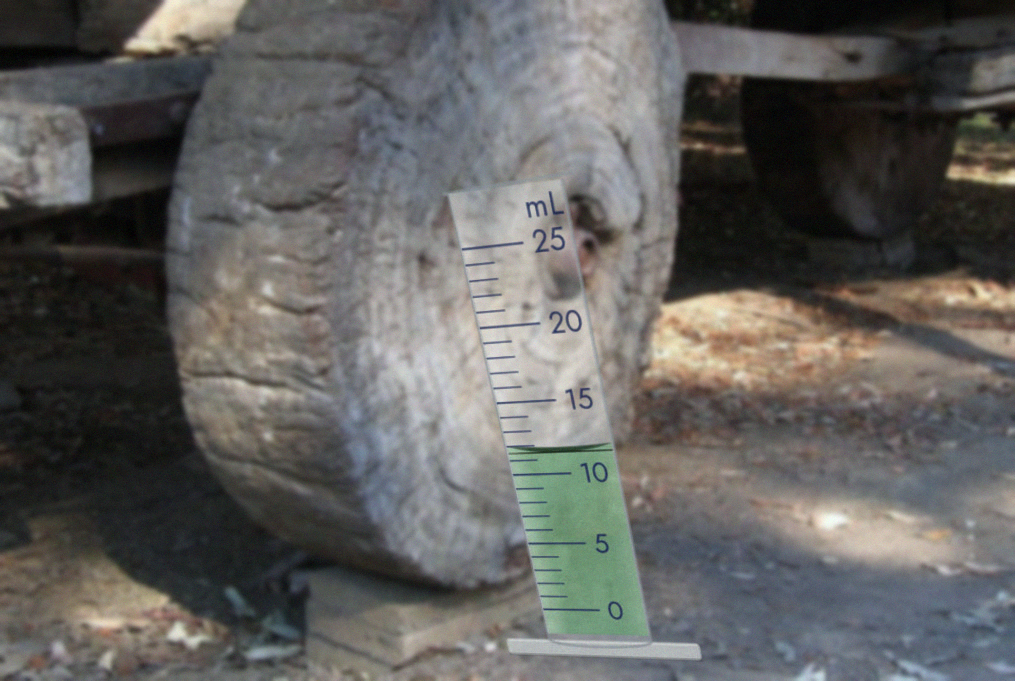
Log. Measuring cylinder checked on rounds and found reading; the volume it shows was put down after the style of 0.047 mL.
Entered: 11.5 mL
